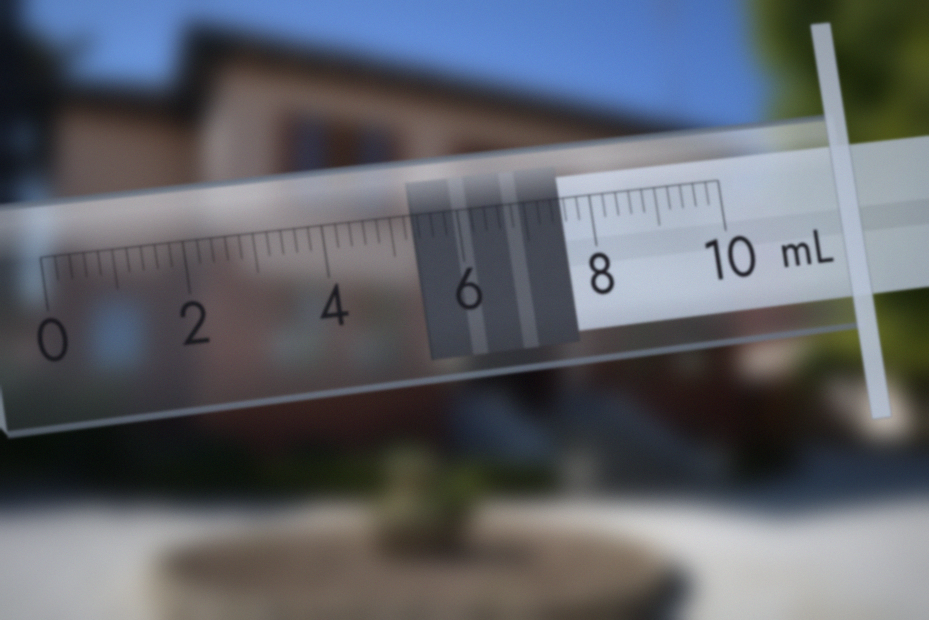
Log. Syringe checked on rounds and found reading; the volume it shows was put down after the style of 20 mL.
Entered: 5.3 mL
